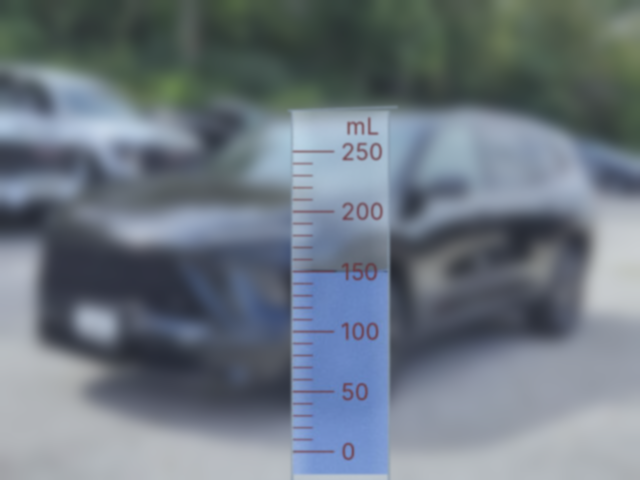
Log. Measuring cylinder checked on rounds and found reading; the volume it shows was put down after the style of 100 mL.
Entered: 150 mL
